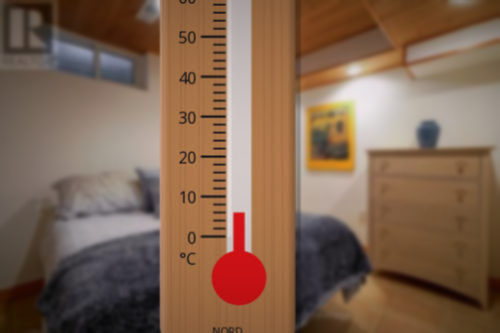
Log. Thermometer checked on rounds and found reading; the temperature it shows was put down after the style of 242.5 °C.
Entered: 6 °C
